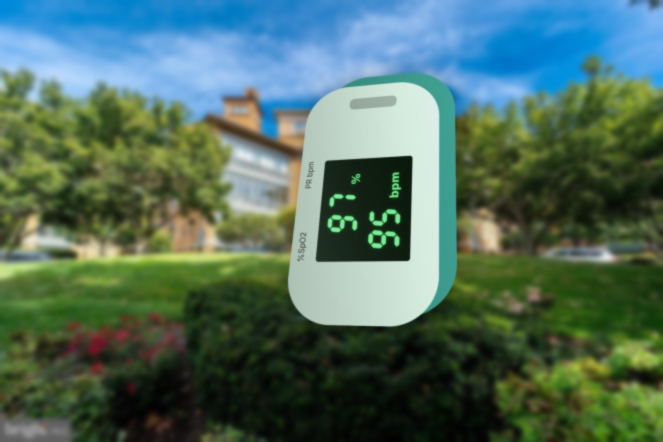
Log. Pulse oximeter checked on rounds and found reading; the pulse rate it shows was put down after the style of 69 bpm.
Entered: 95 bpm
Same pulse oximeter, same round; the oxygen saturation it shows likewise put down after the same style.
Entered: 97 %
